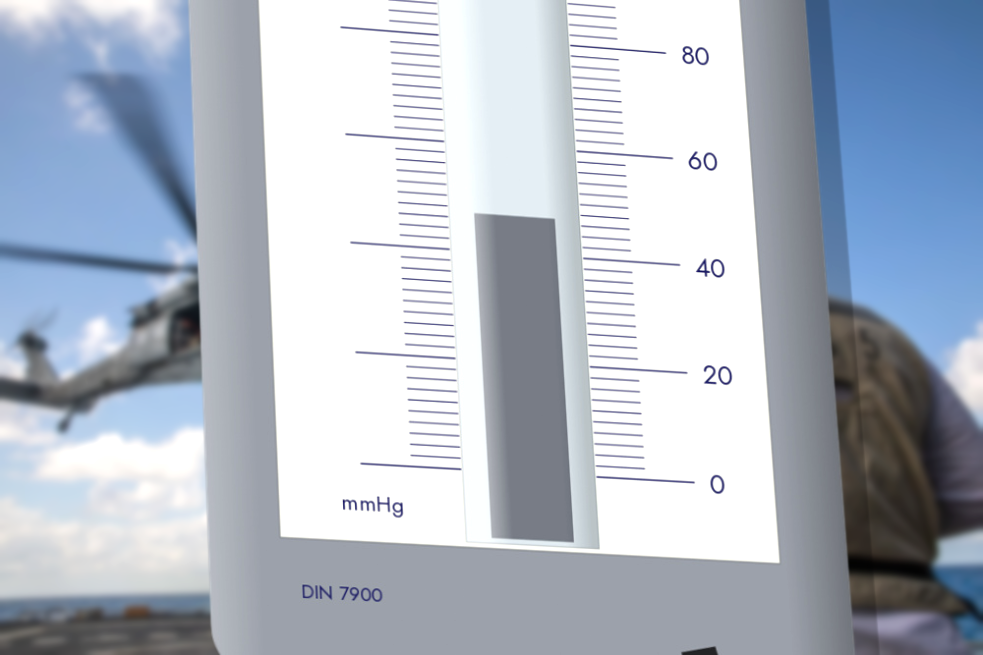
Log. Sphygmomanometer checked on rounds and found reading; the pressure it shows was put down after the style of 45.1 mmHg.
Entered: 47 mmHg
